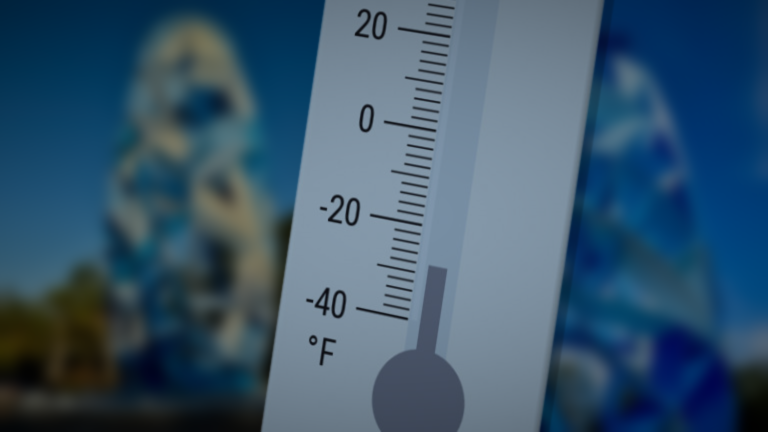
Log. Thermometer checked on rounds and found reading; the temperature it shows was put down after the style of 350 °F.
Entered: -28 °F
